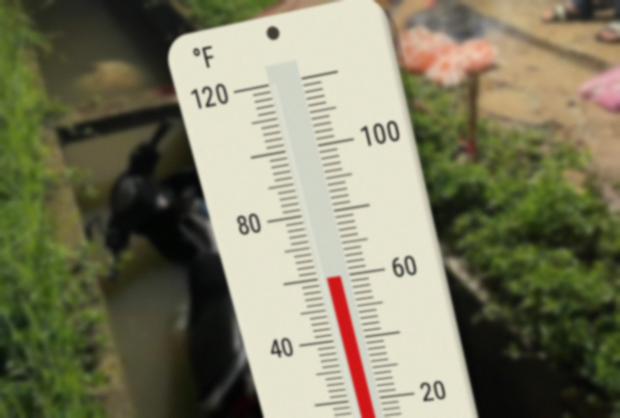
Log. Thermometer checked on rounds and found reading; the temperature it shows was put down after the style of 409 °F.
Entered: 60 °F
